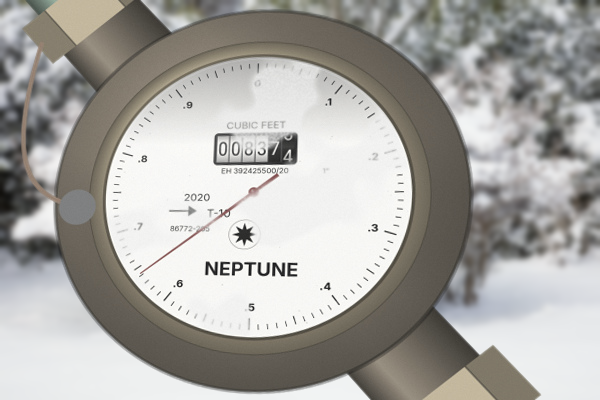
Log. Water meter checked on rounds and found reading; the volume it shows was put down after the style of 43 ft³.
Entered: 8373.64 ft³
